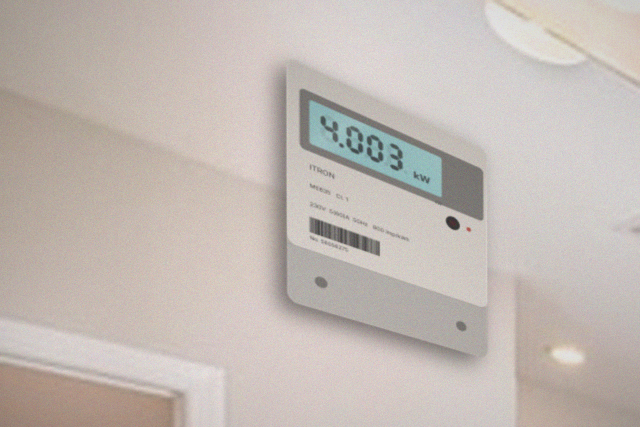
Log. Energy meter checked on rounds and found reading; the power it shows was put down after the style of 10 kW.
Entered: 4.003 kW
